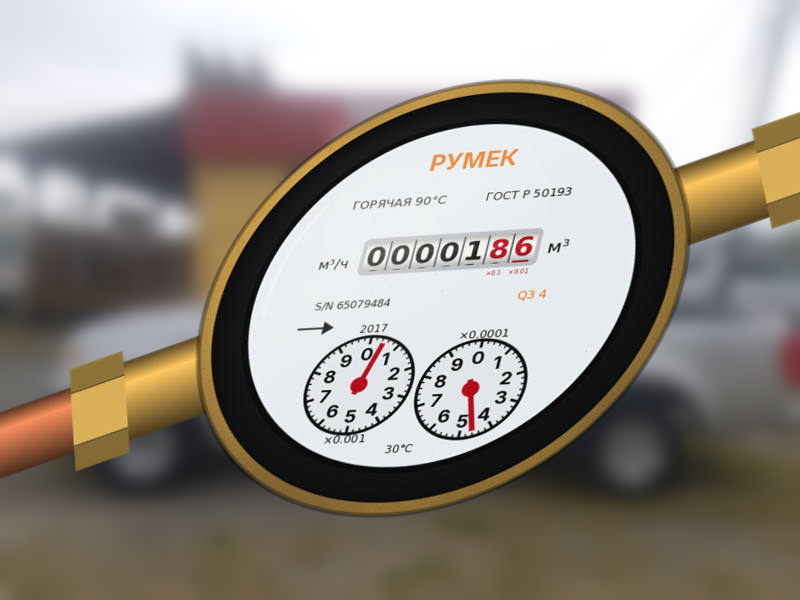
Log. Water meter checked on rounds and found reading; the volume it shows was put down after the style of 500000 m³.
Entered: 1.8604 m³
